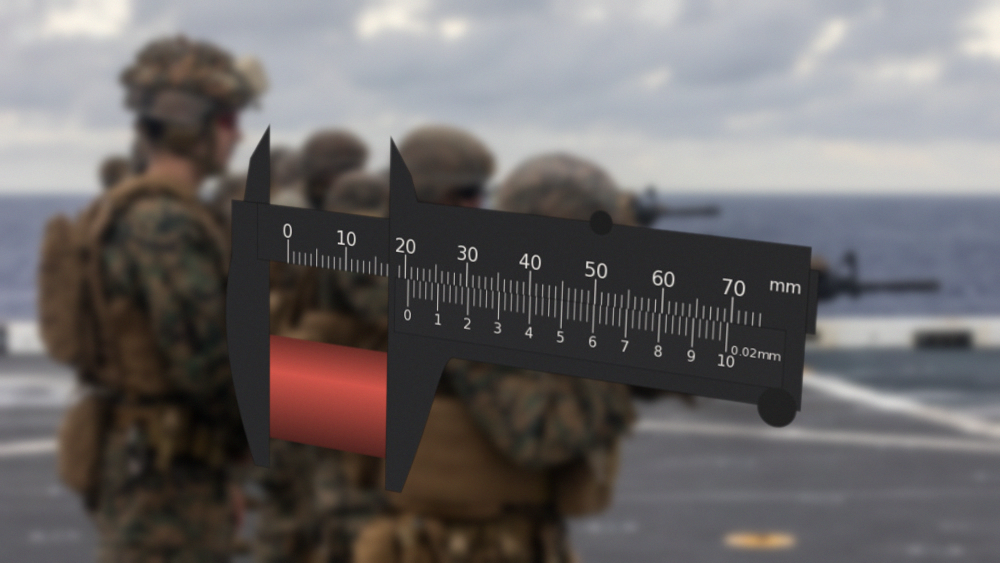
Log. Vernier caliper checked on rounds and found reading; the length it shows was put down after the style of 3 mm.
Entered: 20.5 mm
